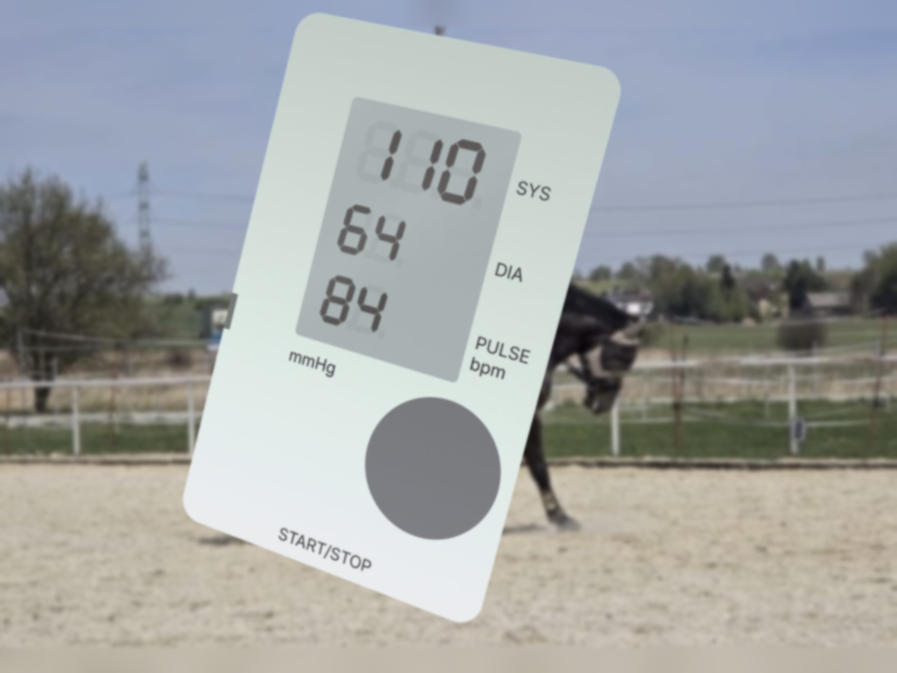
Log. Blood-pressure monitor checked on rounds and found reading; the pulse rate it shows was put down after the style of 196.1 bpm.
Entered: 84 bpm
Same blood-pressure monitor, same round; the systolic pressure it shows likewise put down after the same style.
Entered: 110 mmHg
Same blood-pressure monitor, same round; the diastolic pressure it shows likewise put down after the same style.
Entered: 64 mmHg
